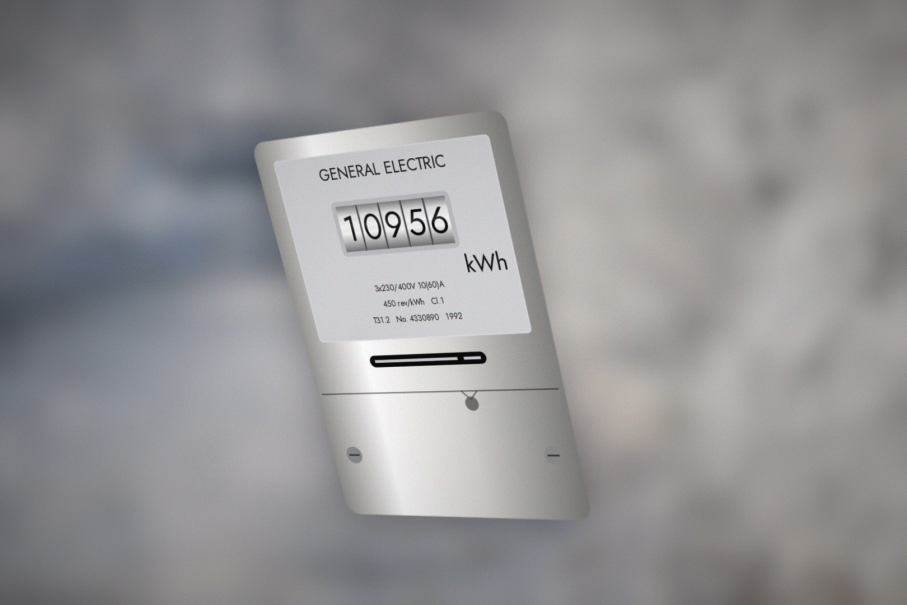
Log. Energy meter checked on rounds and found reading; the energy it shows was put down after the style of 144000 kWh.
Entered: 10956 kWh
